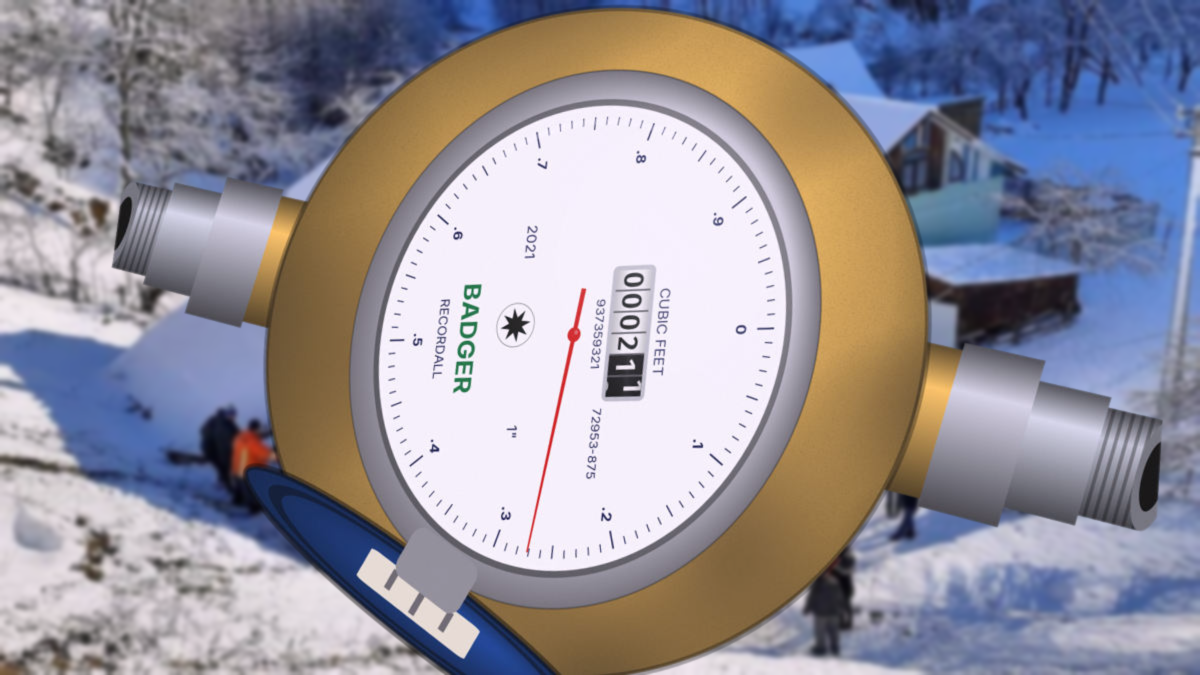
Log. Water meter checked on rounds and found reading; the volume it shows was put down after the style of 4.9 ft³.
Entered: 211.27 ft³
